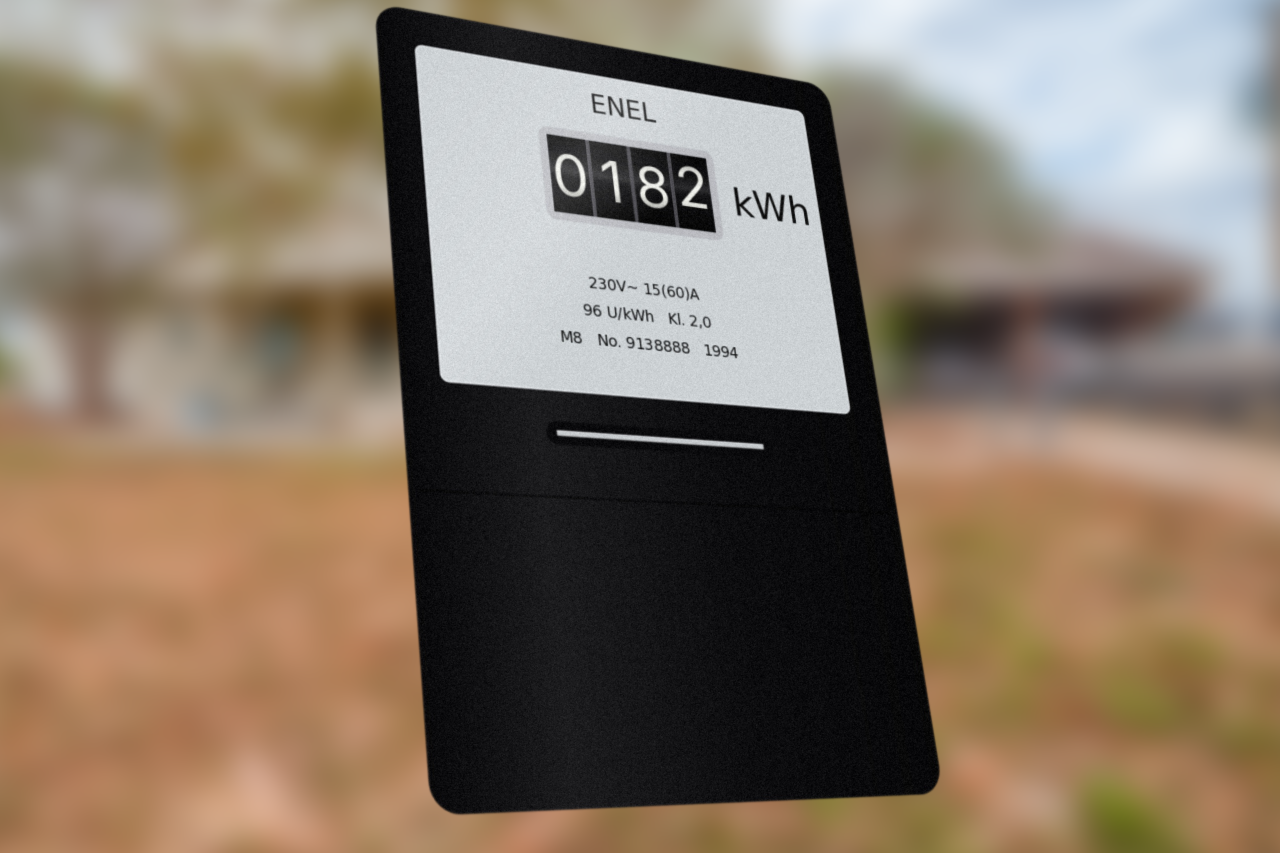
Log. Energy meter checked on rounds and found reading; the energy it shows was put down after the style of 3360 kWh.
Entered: 182 kWh
